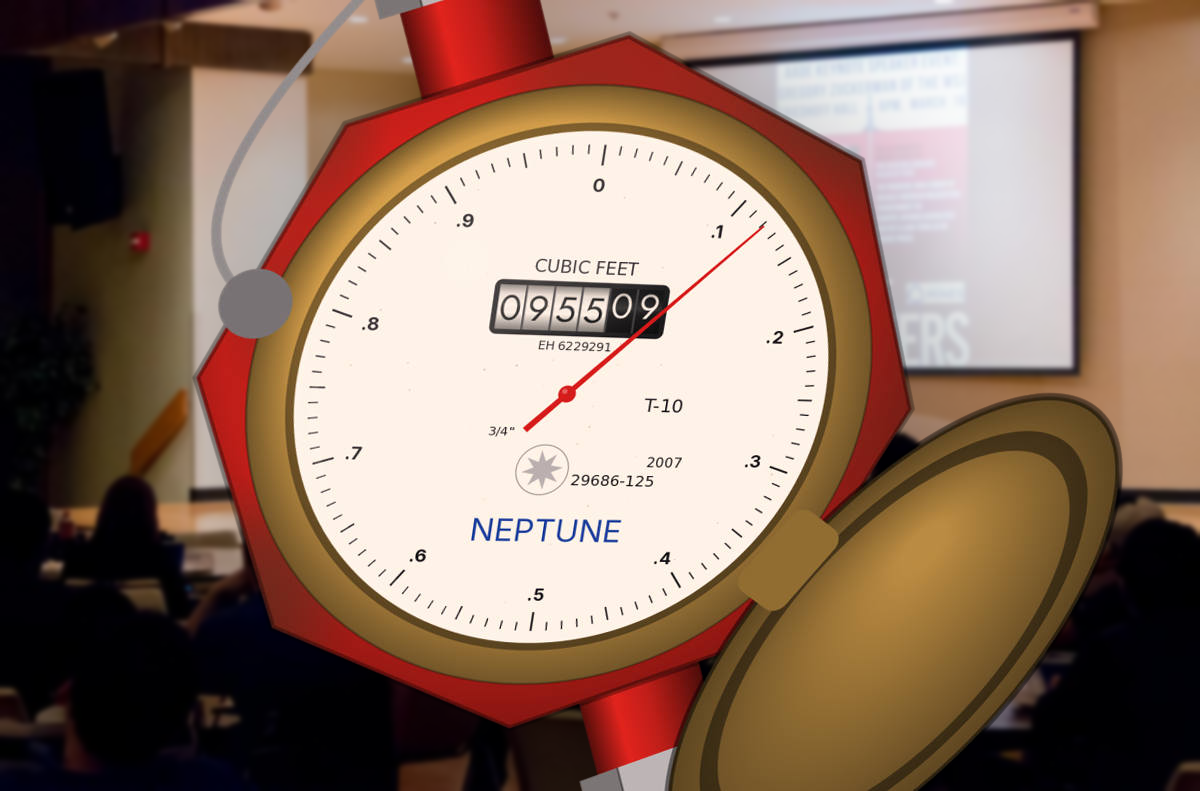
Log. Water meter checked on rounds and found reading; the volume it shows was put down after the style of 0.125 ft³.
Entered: 95509.12 ft³
